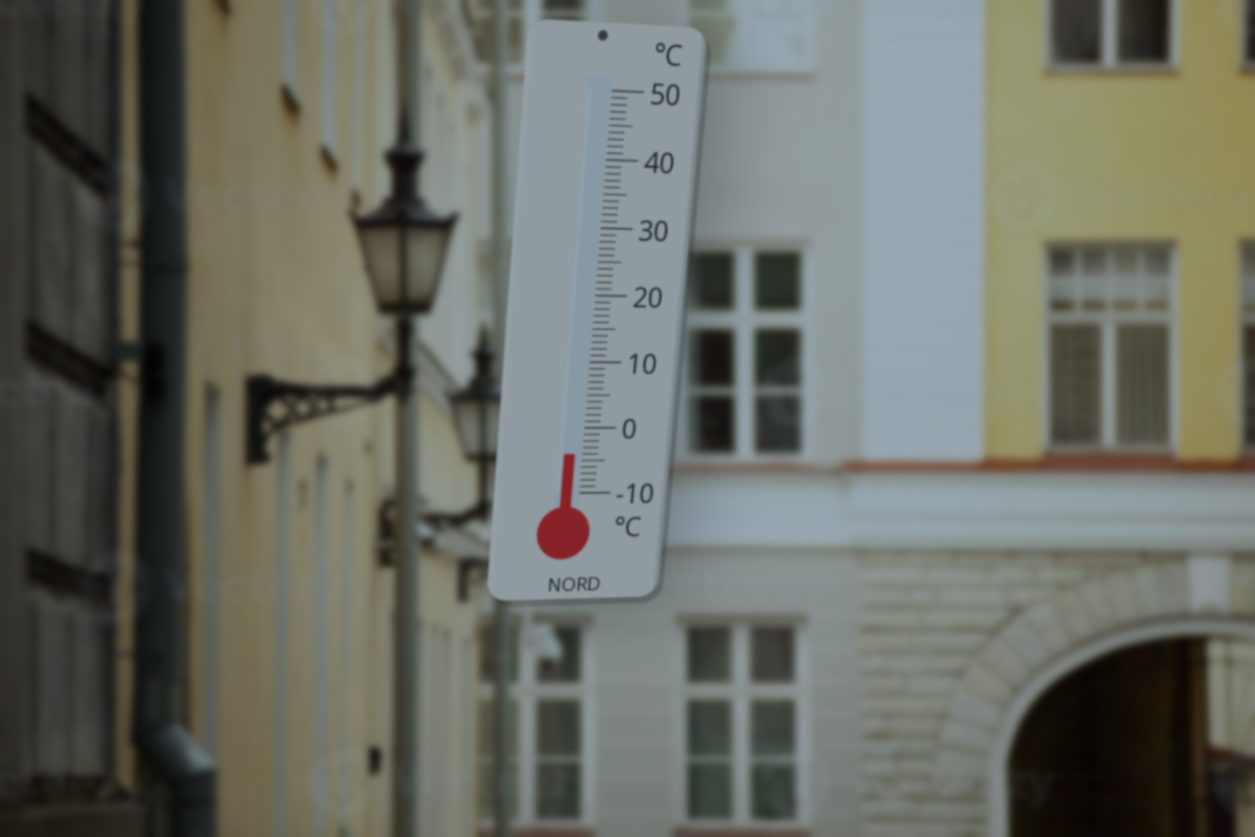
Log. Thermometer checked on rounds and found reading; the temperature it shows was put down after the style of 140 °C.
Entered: -4 °C
